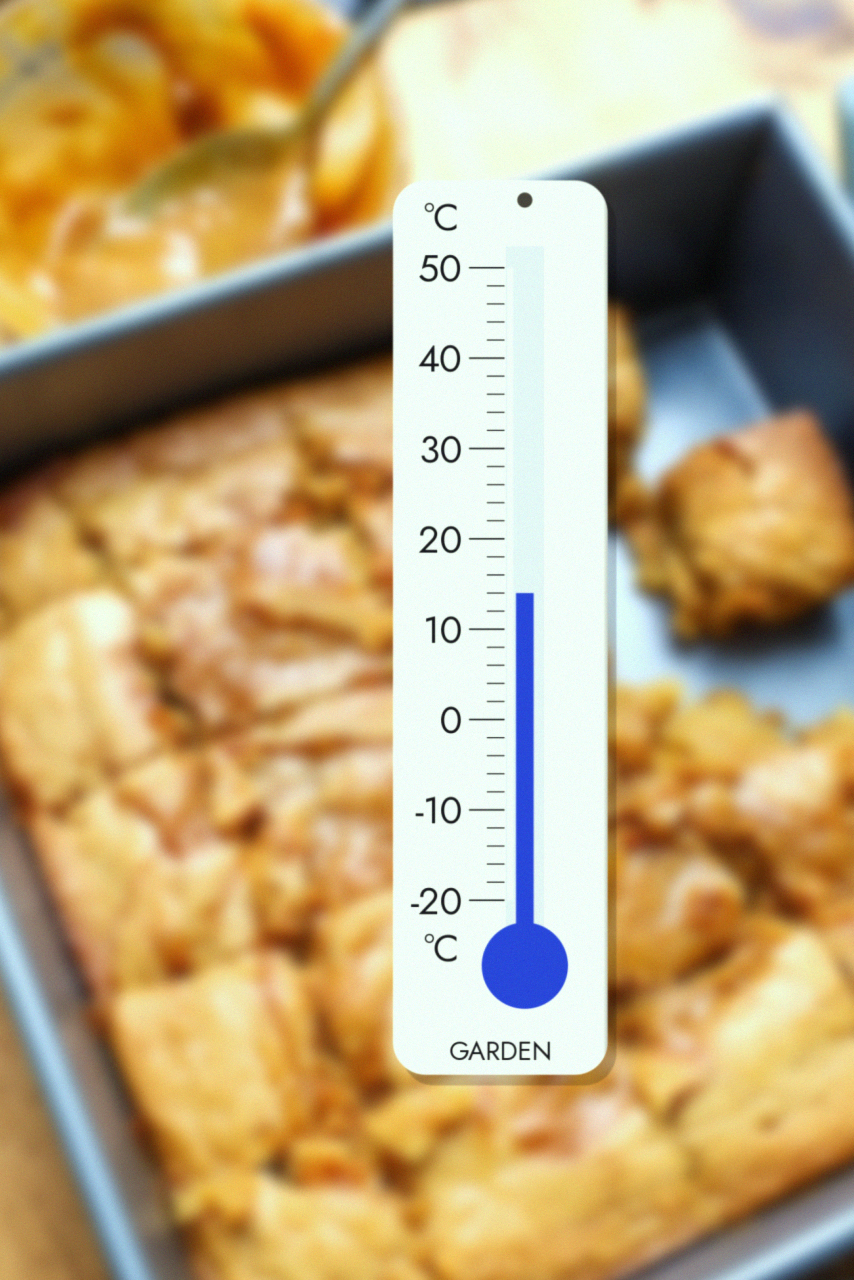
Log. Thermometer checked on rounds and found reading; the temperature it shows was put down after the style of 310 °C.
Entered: 14 °C
